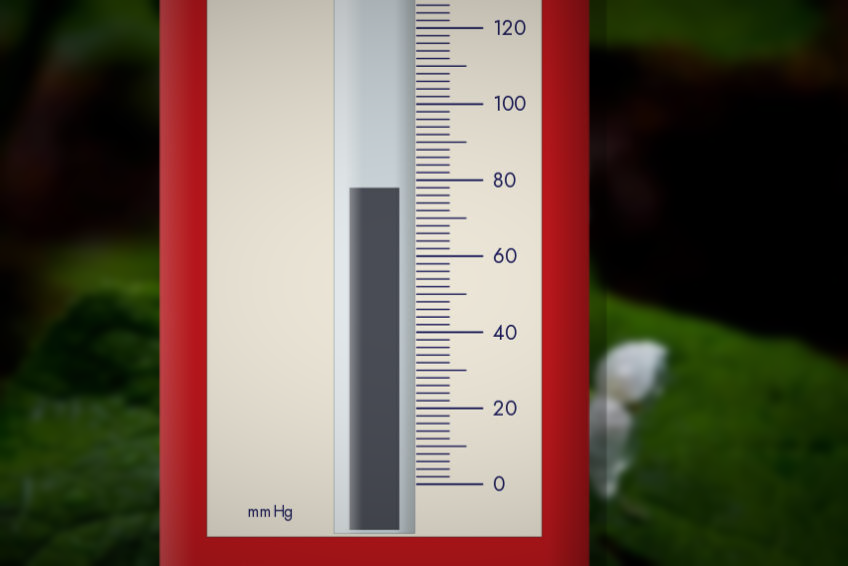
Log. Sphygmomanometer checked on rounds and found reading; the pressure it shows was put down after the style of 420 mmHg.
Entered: 78 mmHg
